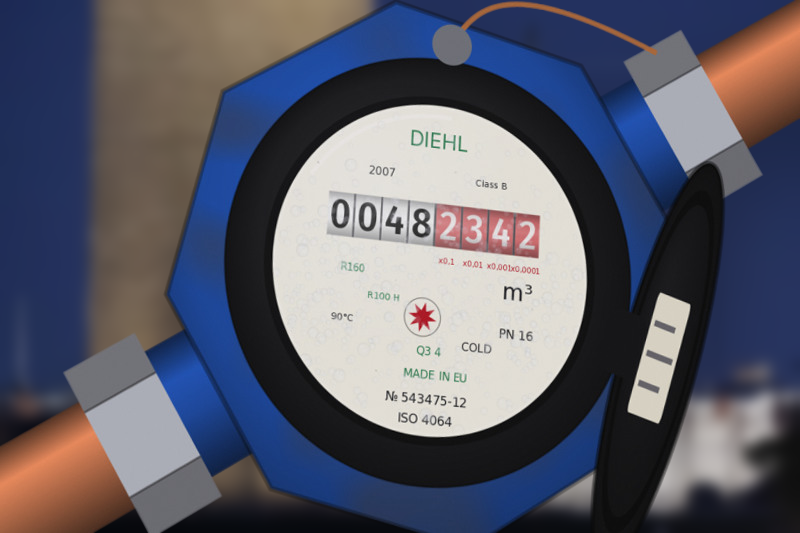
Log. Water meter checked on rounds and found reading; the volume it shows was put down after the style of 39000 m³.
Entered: 48.2342 m³
